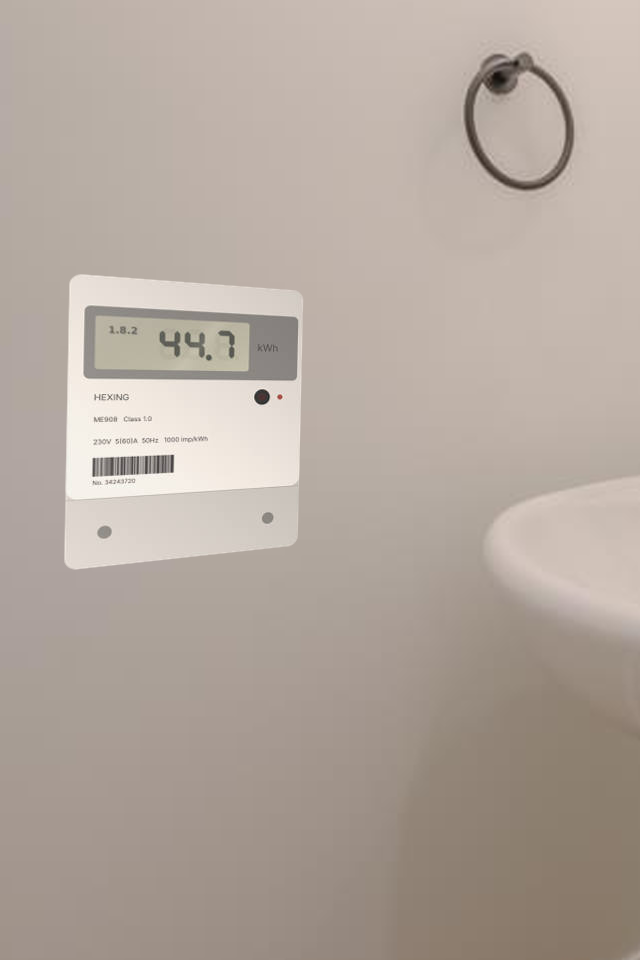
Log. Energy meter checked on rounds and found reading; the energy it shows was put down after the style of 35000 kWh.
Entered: 44.7 kWh
